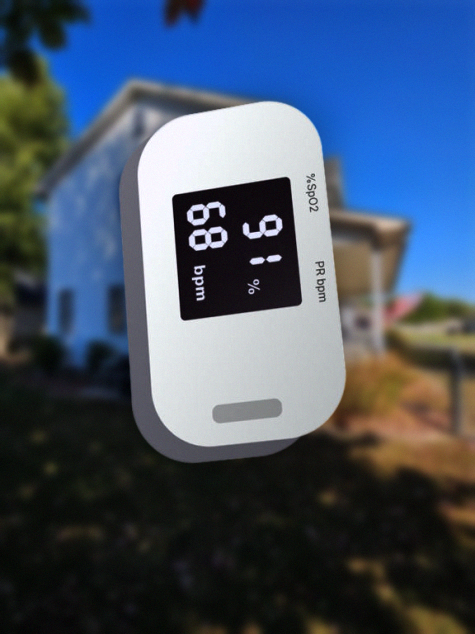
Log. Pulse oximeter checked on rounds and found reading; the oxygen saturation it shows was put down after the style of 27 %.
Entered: 91 %
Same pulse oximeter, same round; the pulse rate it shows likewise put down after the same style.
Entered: 68 bpm
